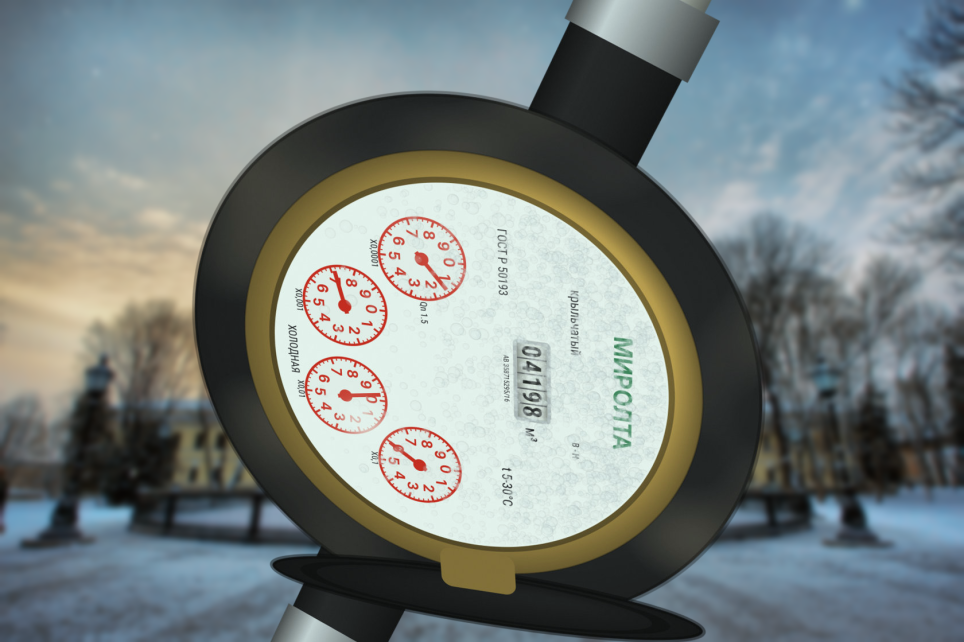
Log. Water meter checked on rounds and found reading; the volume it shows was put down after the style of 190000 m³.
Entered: 4198.5971 m³
